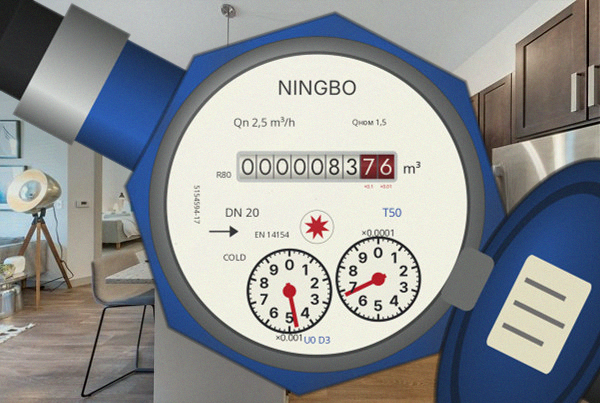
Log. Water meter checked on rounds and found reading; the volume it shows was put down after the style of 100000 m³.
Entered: 83.7646 m³
